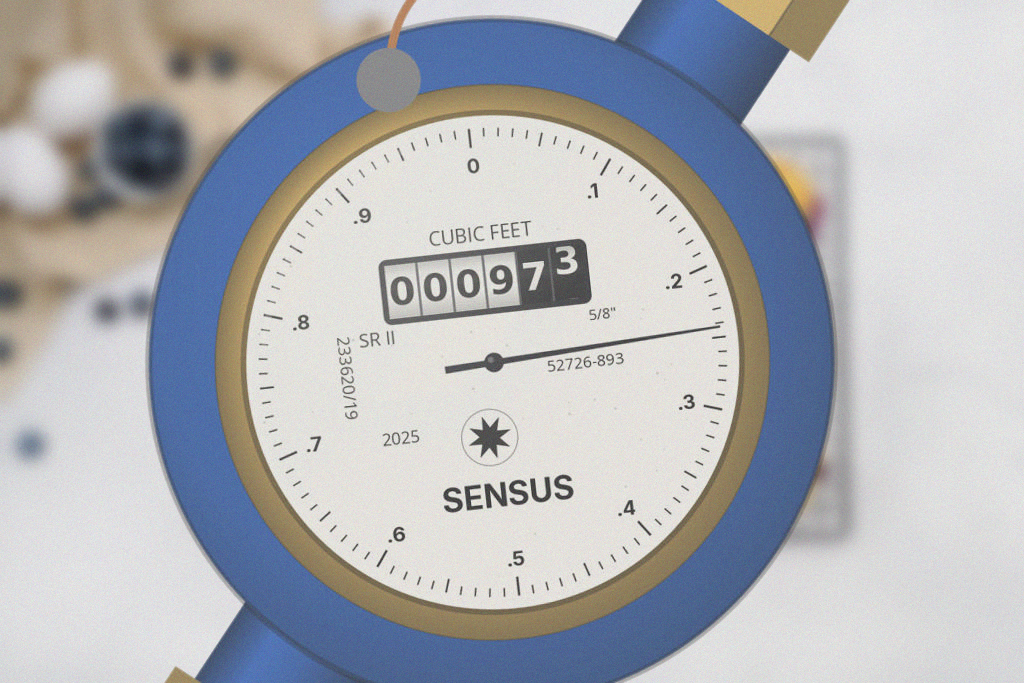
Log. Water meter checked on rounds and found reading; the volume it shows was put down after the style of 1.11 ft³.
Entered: 973.24 ft³
